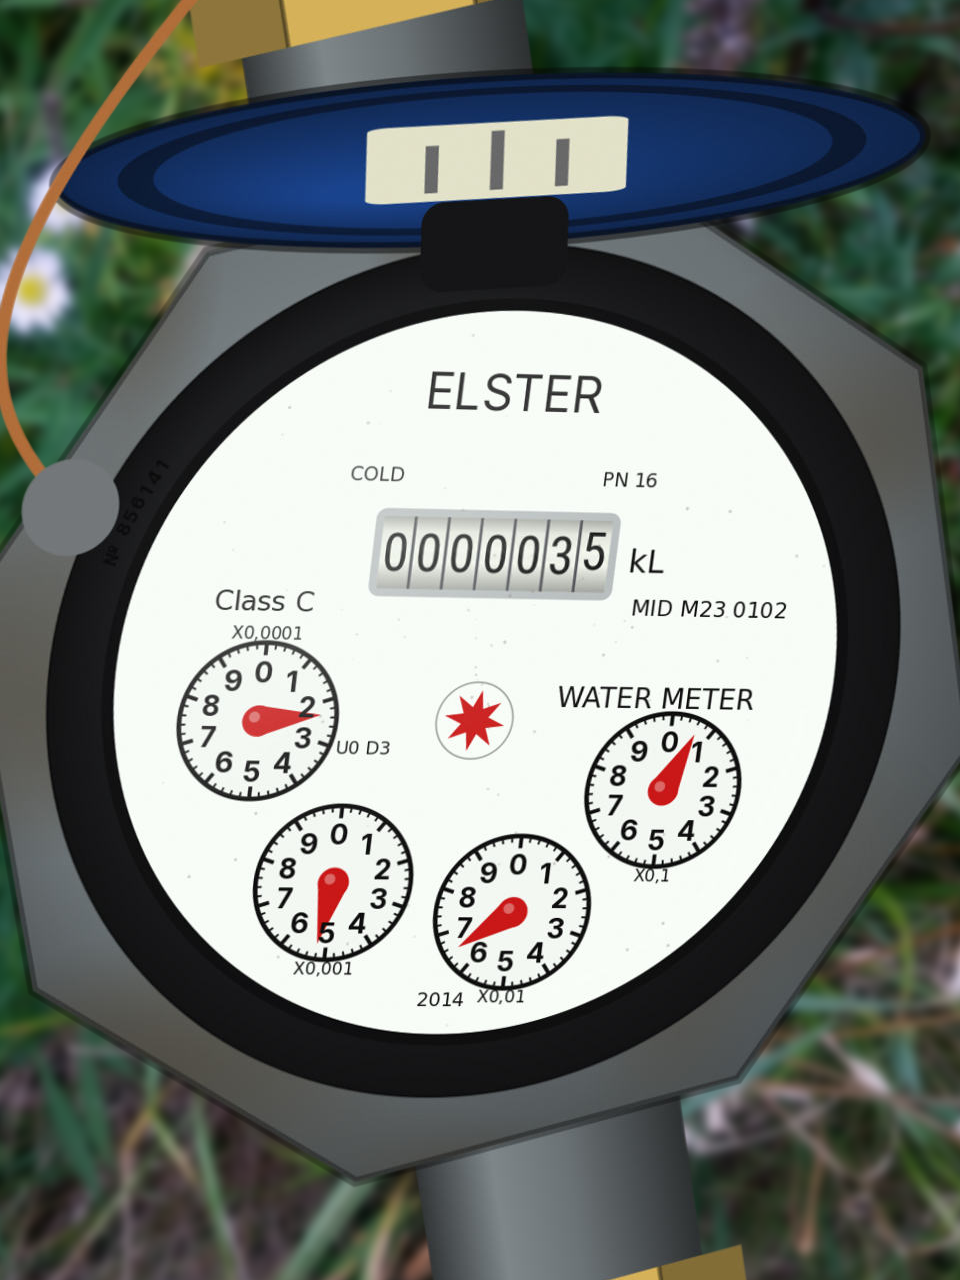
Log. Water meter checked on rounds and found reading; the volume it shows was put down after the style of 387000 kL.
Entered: 35.0652 kL
